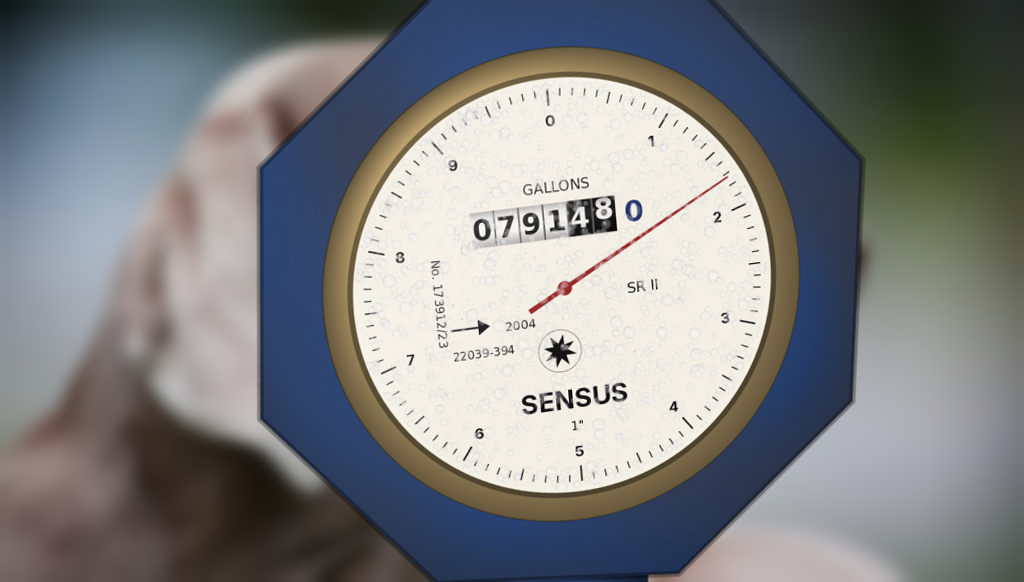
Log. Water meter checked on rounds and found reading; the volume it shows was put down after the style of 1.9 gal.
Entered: 791481.7 gal
